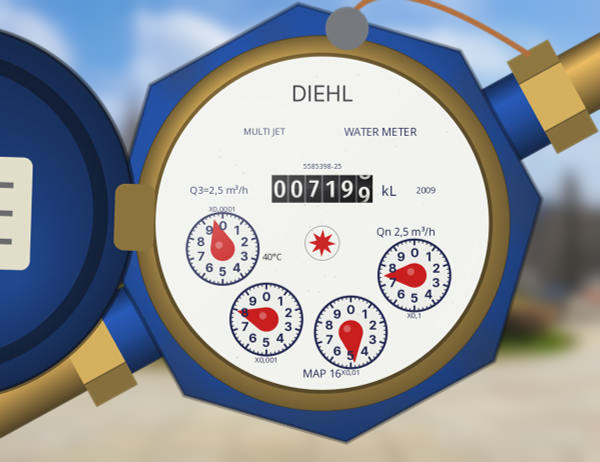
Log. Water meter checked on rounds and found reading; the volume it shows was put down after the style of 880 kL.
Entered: 7198.7479 kL
